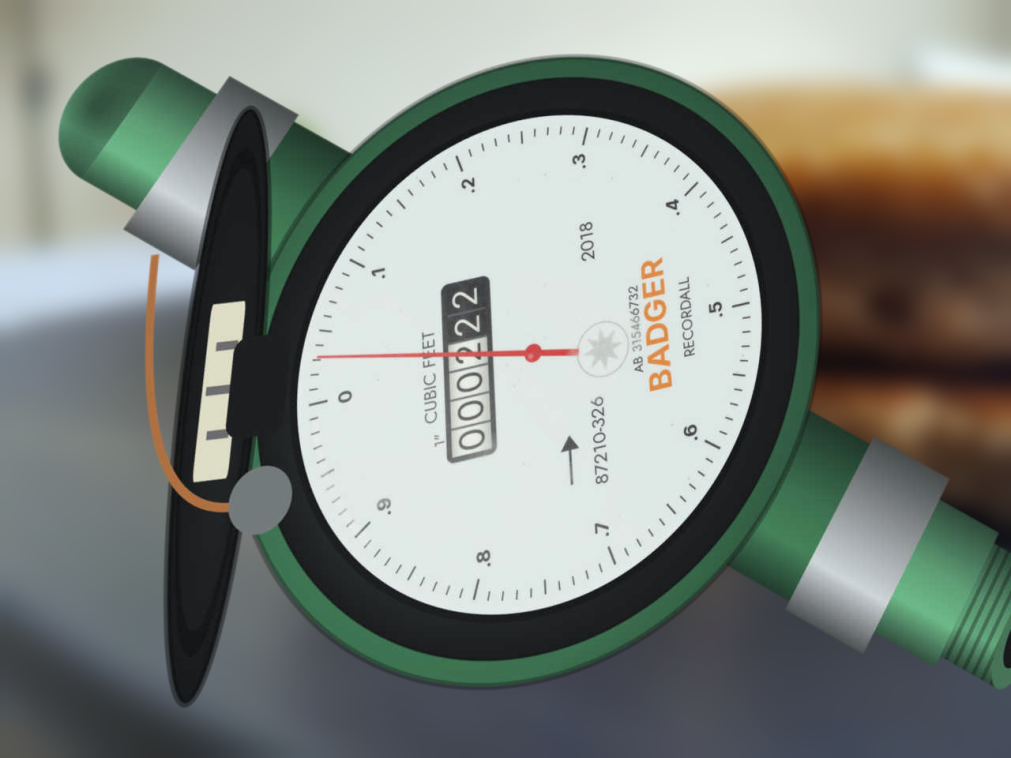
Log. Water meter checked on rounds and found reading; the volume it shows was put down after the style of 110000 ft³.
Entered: 222.03 ft³
